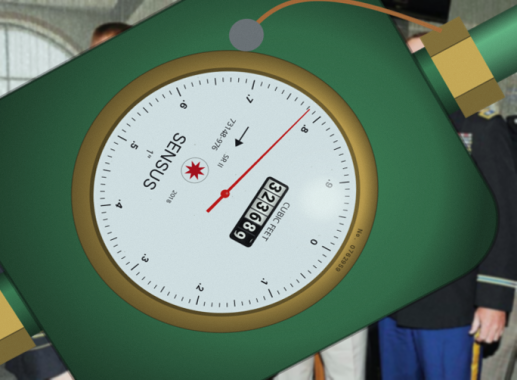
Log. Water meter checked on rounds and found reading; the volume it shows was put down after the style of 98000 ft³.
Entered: 323688.78 ft³
